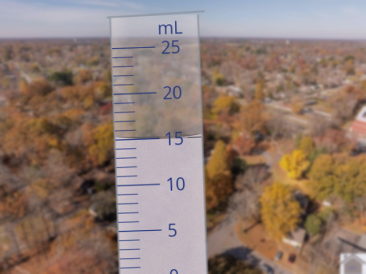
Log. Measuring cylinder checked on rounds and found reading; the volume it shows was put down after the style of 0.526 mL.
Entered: 15 mL
